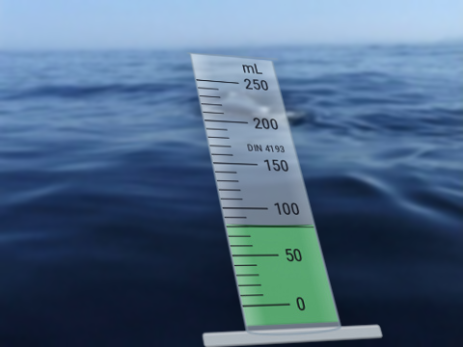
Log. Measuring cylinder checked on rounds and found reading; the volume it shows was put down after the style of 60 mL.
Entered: 80 mL
